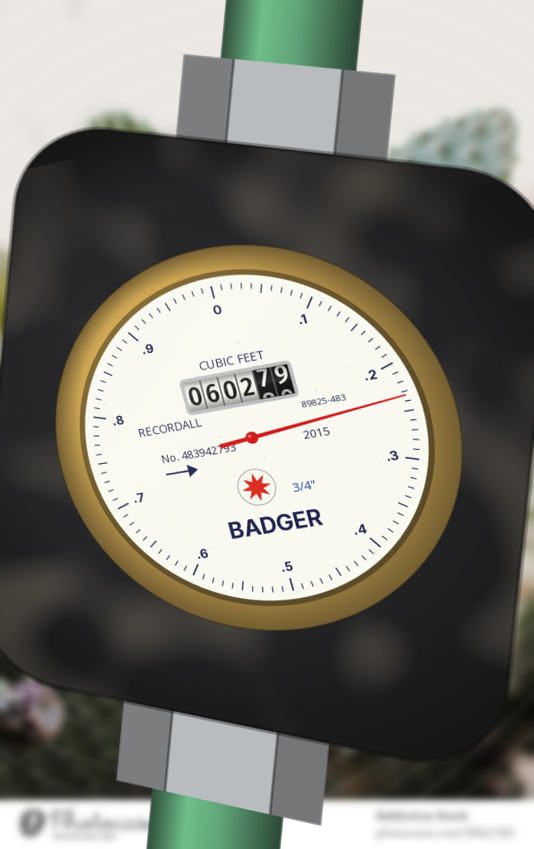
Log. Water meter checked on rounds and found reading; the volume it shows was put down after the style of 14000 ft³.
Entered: 60279.23 ft³
